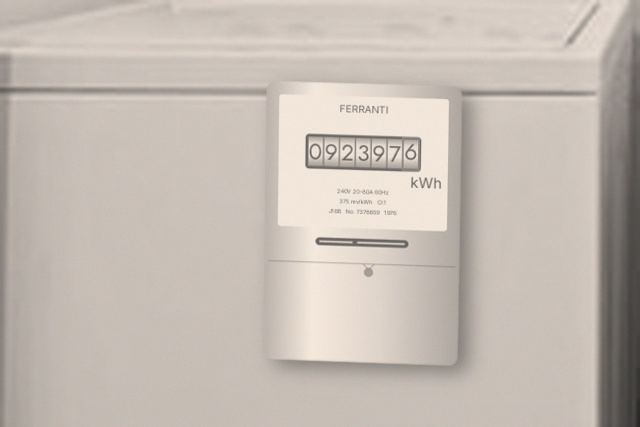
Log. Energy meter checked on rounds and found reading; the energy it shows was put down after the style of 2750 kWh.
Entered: 92397.6 kWh
